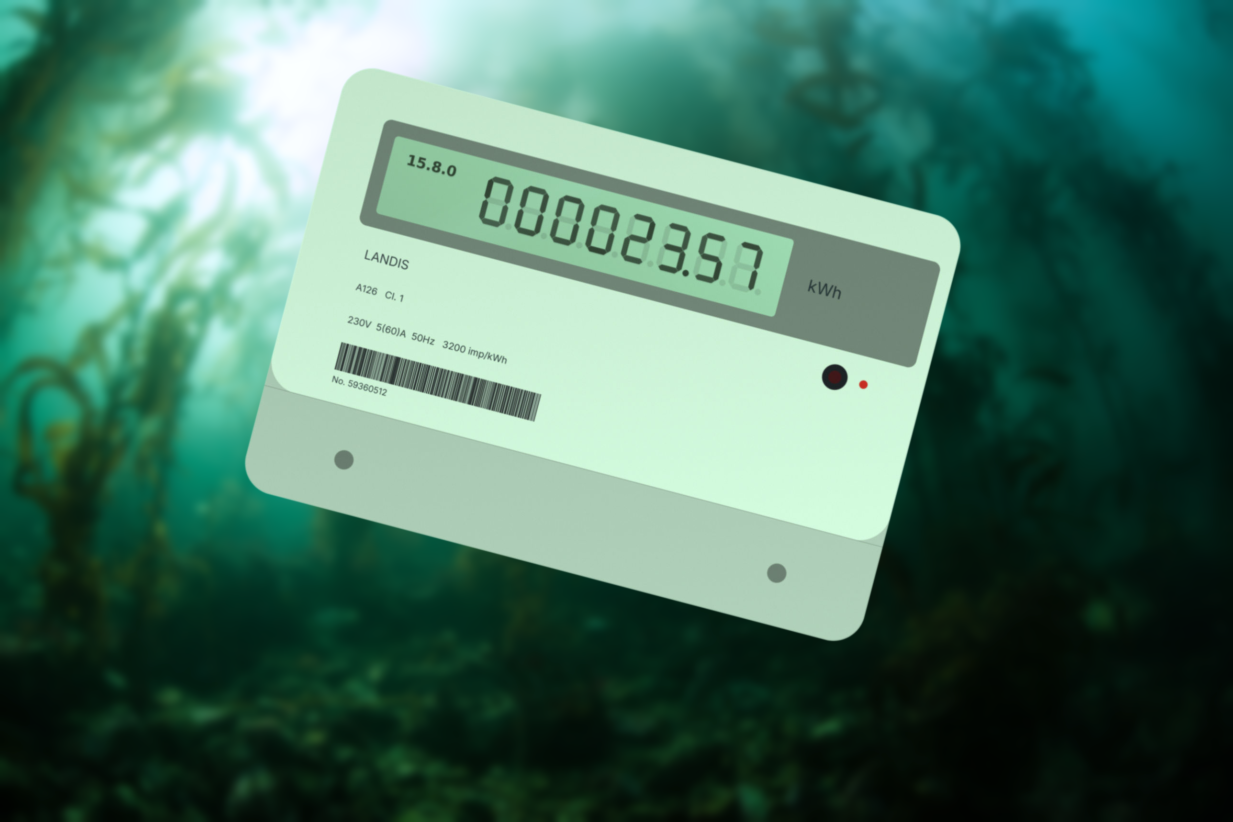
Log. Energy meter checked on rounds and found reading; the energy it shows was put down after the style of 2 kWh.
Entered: 23.57 kWh
